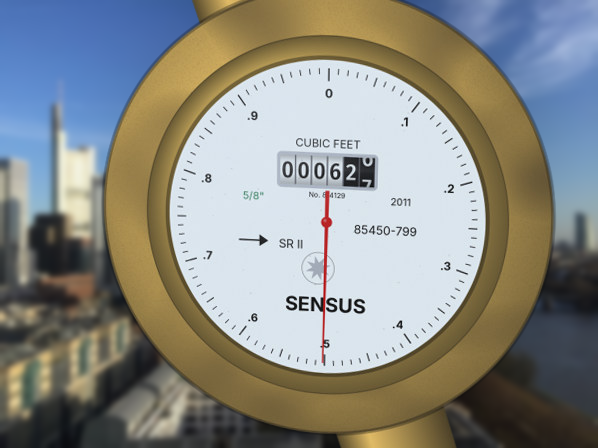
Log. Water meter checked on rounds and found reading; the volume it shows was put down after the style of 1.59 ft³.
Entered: 626.50 ft³
